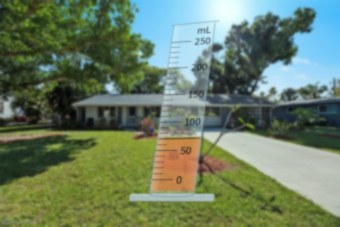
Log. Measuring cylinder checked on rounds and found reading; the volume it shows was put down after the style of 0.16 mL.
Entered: 70 mL
